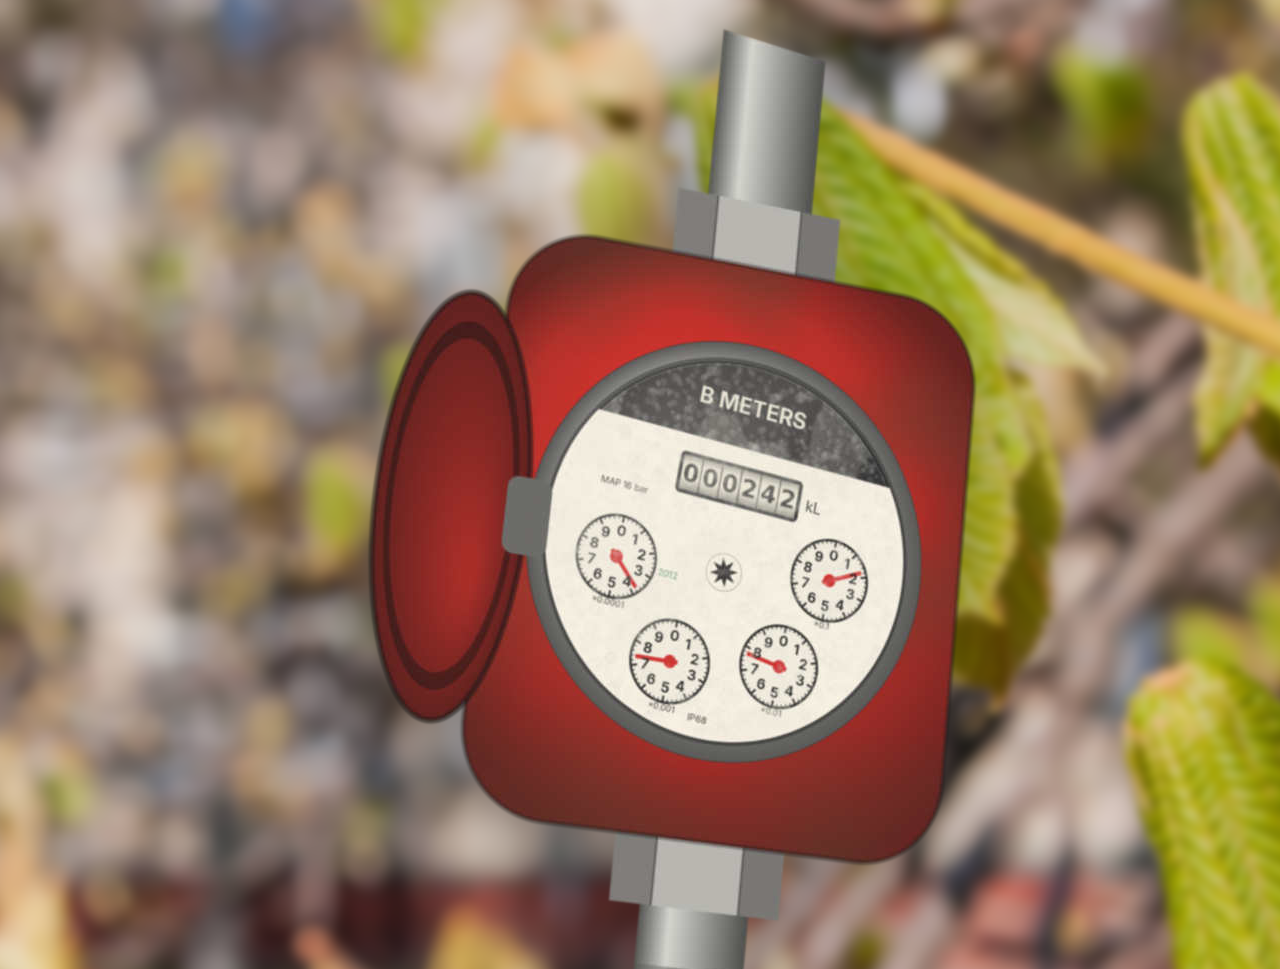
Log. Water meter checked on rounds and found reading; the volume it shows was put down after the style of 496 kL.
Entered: 242.1773 kL
